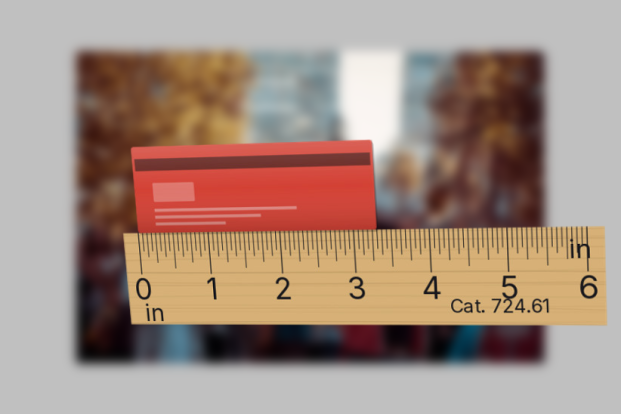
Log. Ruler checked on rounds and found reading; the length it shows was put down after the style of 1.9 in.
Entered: 3.3125 in
